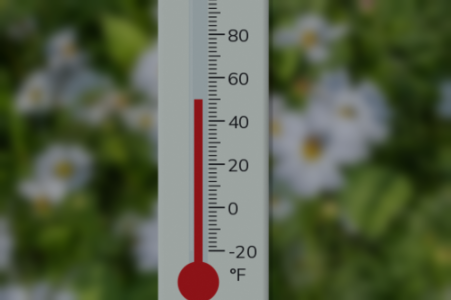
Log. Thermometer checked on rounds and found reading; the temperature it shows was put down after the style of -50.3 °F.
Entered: 50 °F
